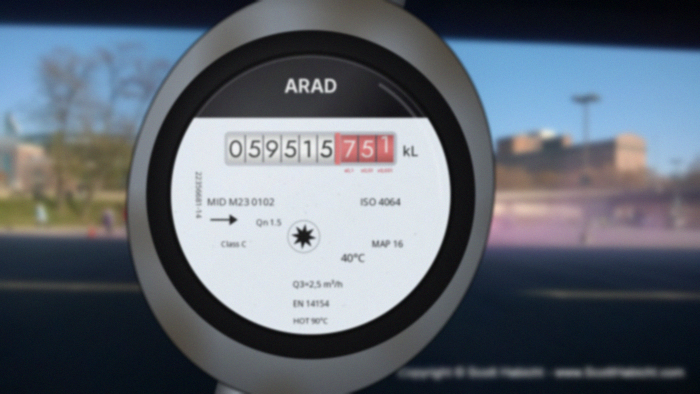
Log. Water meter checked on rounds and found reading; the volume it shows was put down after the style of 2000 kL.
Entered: 59515.751 kL
